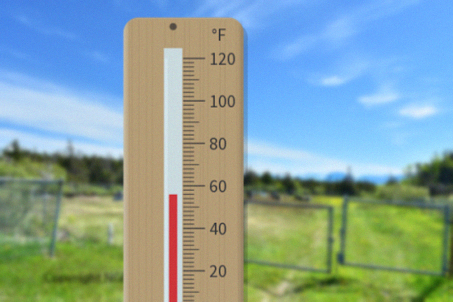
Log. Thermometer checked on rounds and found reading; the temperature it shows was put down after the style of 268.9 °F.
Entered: 56 °F
